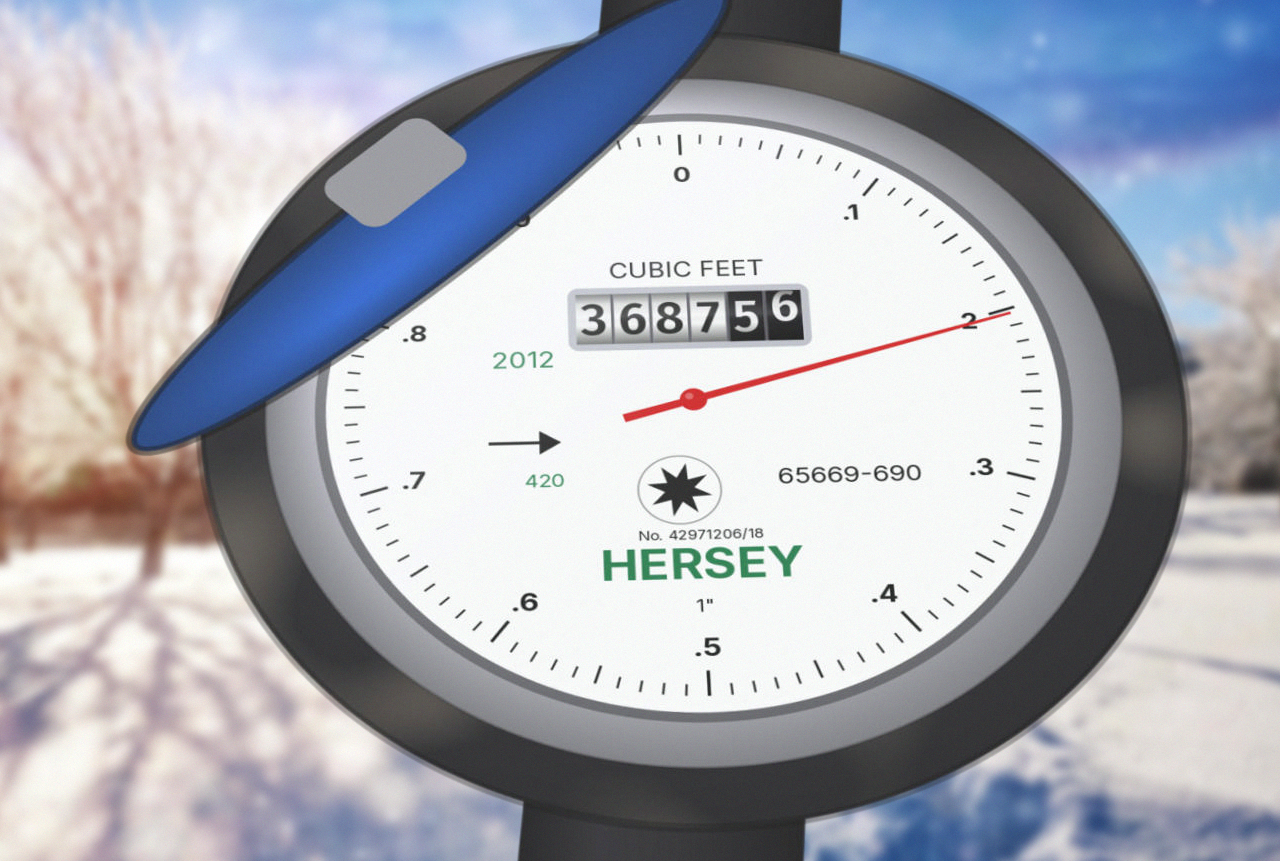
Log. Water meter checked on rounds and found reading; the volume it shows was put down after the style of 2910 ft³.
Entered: 368756.20 ft³
